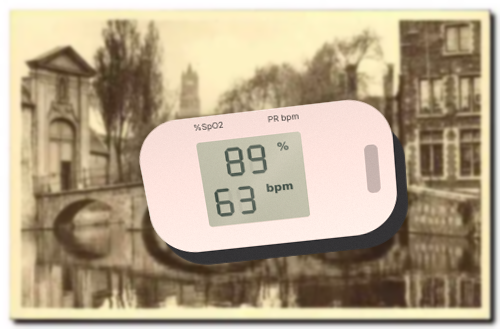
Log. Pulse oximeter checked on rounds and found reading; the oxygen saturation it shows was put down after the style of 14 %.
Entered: 89 %
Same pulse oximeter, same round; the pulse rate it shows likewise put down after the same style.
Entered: 63 bpm
